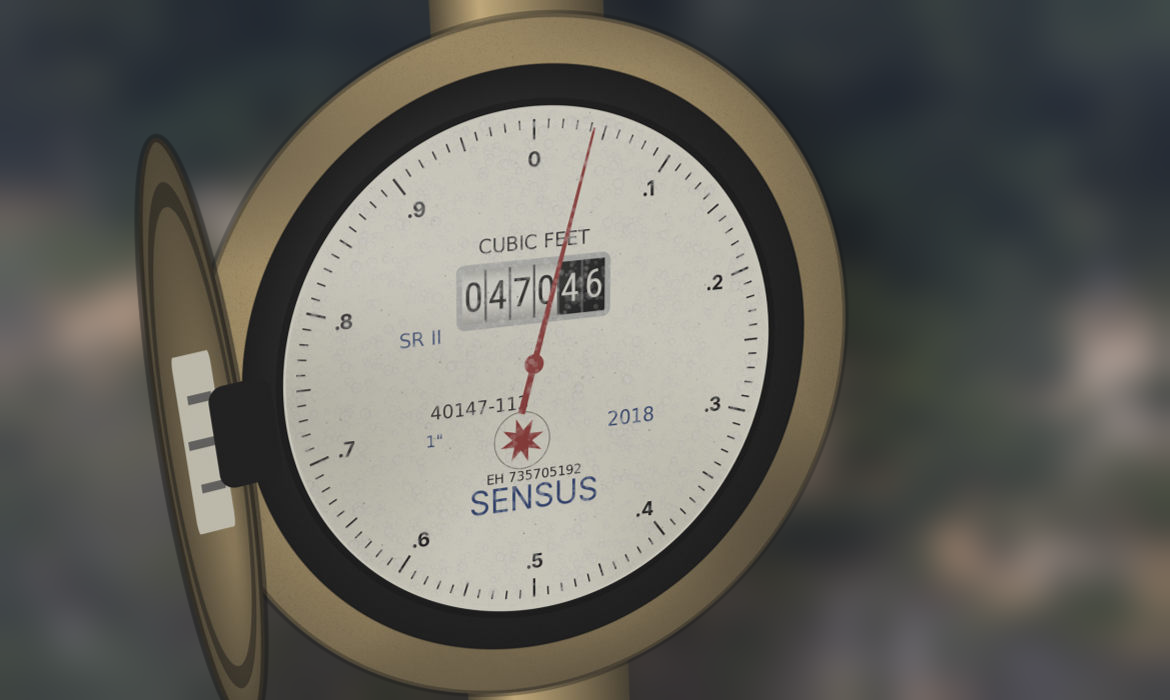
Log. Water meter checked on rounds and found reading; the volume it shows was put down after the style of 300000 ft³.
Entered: 47046.04 ft³
